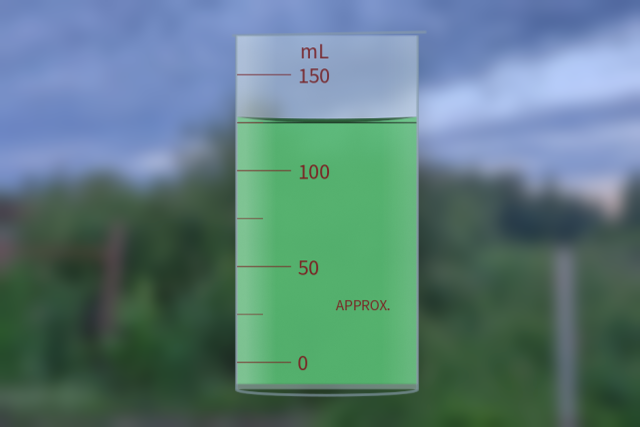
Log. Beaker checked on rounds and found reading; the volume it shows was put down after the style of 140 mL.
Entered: 125 mL
